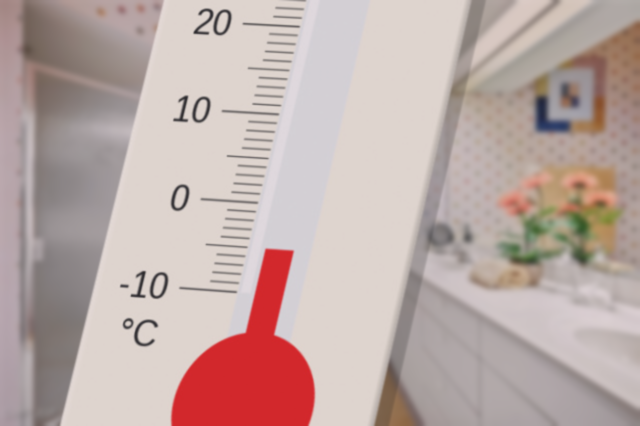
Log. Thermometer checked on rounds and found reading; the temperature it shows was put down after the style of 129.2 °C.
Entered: -5 °C
